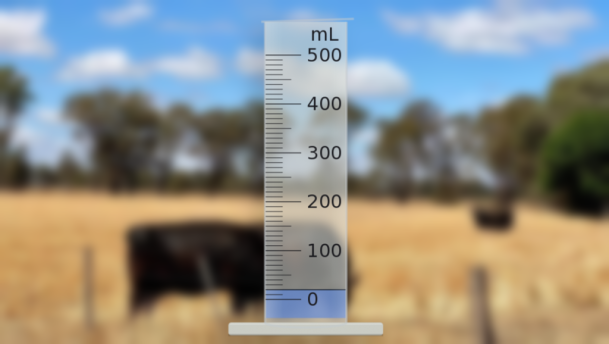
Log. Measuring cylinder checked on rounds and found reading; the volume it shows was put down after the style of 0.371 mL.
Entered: 20 mL
